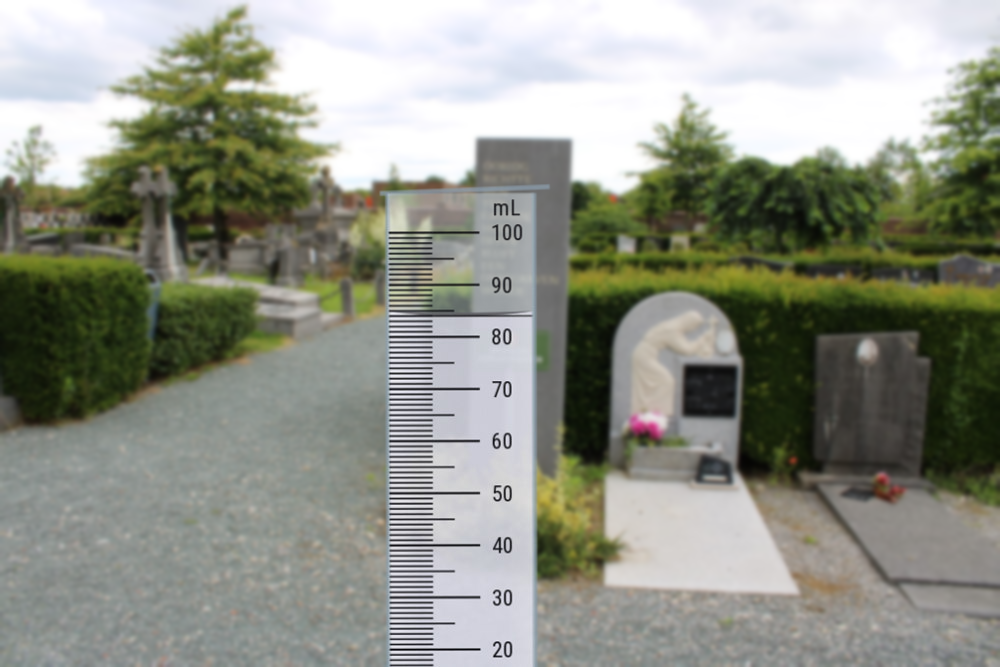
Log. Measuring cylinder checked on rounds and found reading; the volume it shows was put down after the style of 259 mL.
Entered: 84 mL
